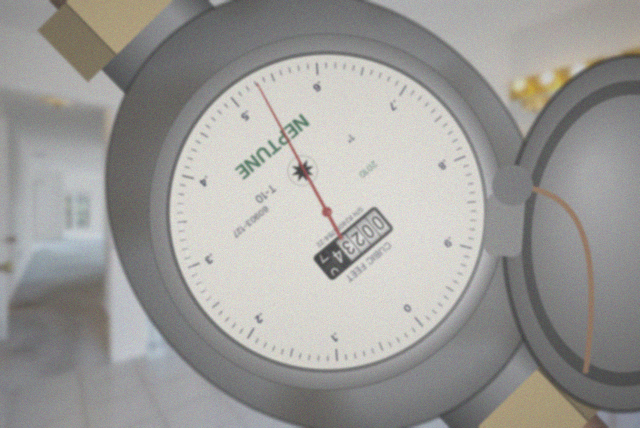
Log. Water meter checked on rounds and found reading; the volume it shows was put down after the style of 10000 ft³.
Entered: 2346.53 ft³
